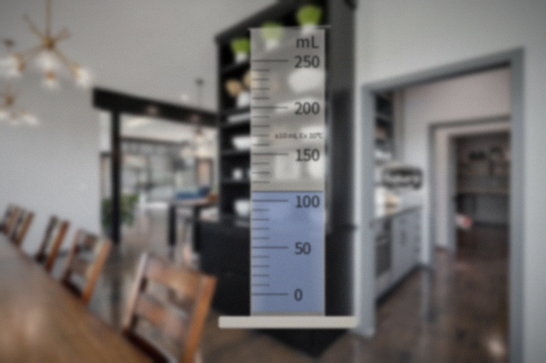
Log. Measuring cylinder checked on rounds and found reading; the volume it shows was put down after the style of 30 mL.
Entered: 110 mL
